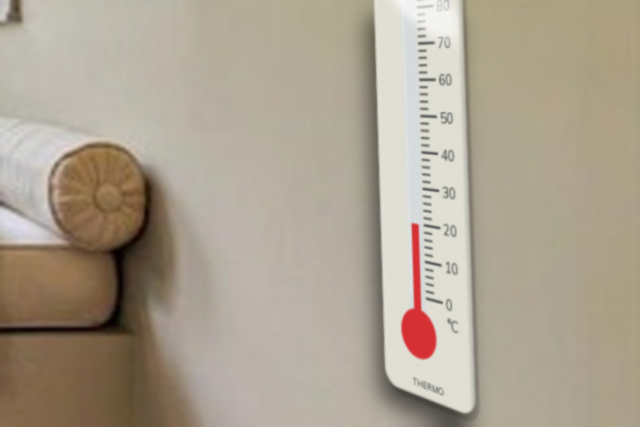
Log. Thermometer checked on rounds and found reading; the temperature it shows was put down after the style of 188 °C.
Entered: 20 °C
